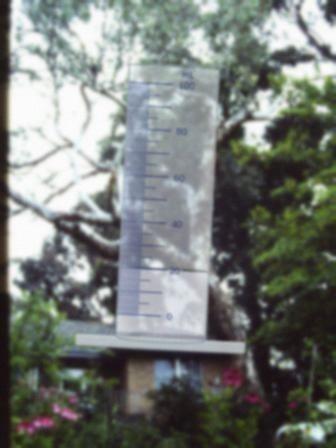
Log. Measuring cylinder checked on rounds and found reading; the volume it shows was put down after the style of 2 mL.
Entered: 20 mL
